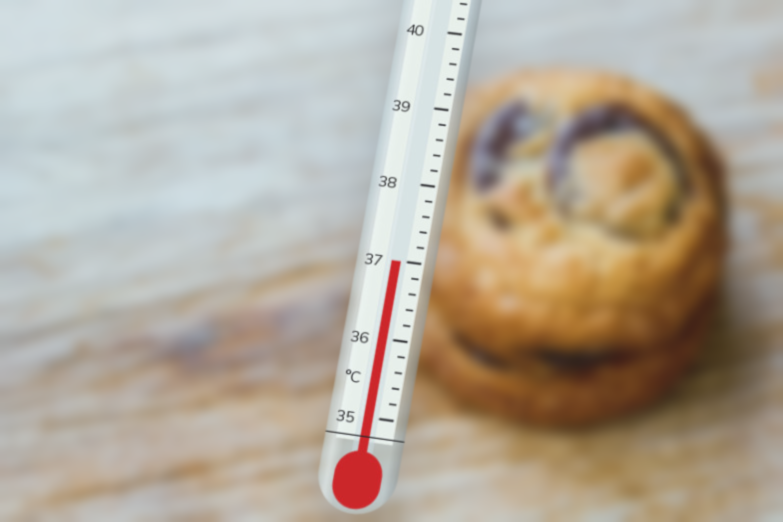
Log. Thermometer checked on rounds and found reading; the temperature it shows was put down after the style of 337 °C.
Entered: 37 °C
